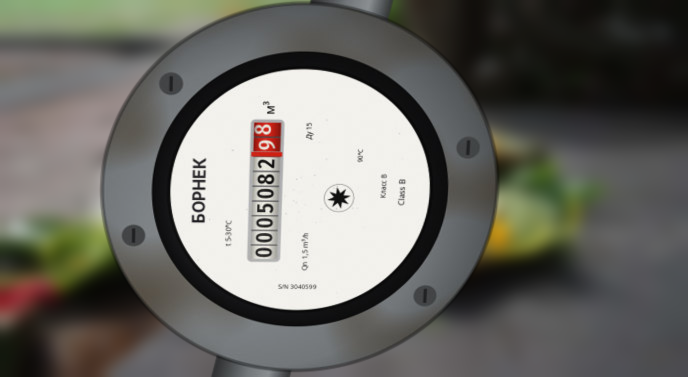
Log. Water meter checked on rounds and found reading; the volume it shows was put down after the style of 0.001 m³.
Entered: 5082.98 m³
